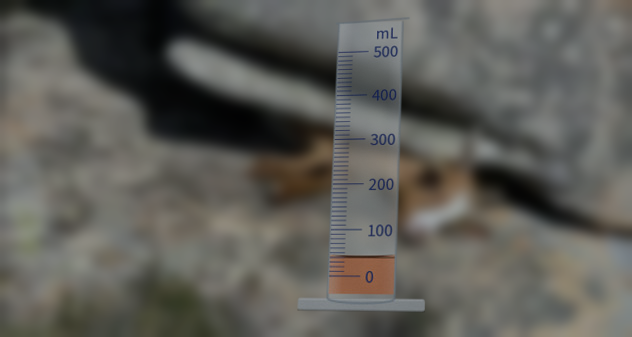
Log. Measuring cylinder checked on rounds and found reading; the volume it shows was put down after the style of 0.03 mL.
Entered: 40 mL
